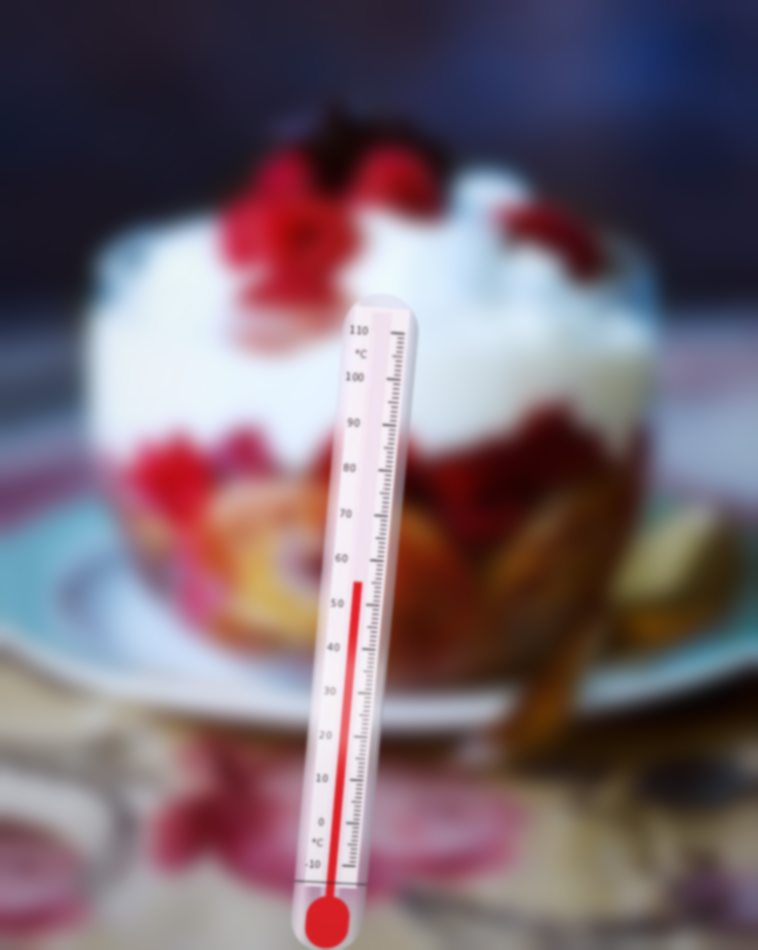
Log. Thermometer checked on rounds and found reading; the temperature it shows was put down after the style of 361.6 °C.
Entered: 55 °C
